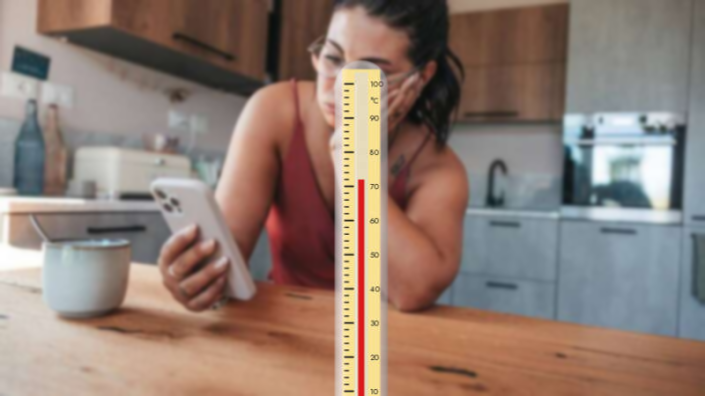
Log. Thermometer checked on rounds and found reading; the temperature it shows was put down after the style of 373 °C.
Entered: 72 °C
